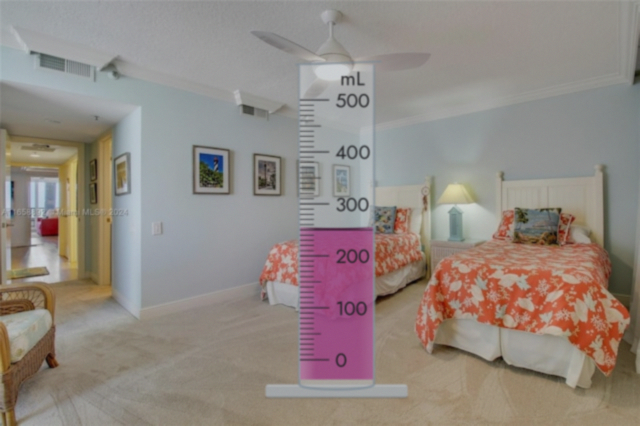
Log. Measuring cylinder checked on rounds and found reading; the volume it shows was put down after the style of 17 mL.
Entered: 250 mL
